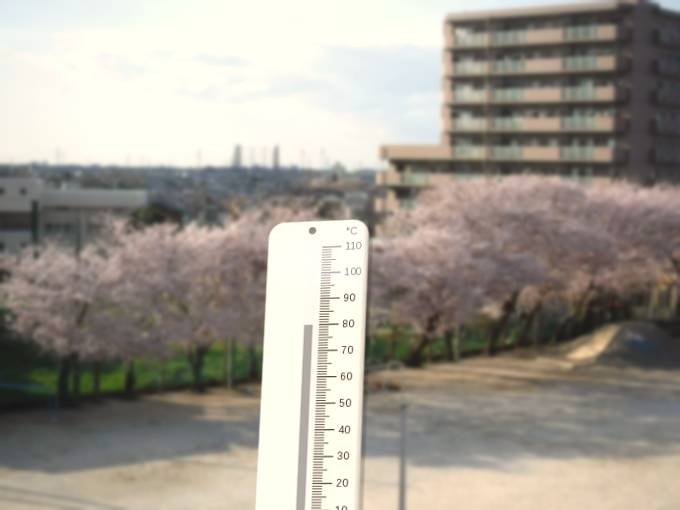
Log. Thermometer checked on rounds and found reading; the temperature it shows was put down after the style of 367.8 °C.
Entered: 80 °C
